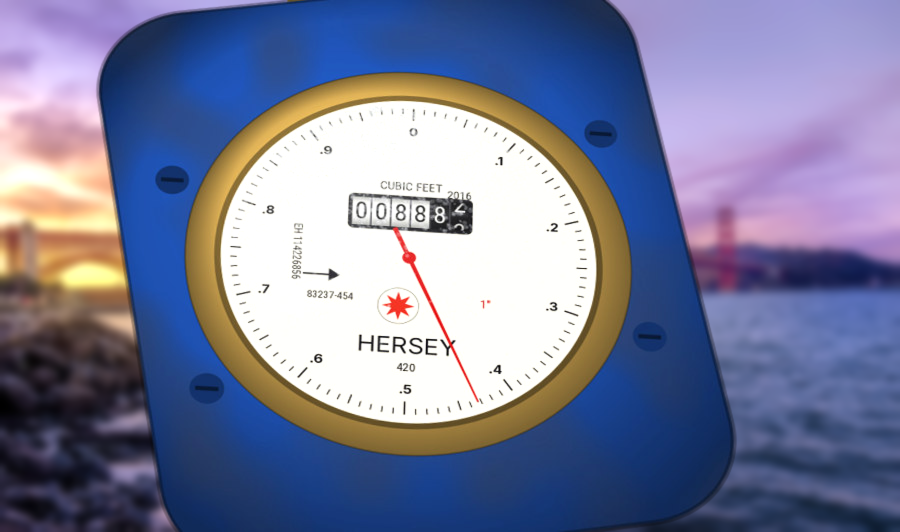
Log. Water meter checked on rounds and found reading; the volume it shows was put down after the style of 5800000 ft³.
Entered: 8882.43 ft³
